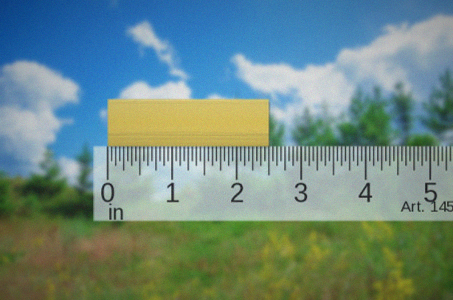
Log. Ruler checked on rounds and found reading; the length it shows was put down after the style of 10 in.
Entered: 2.5 in
